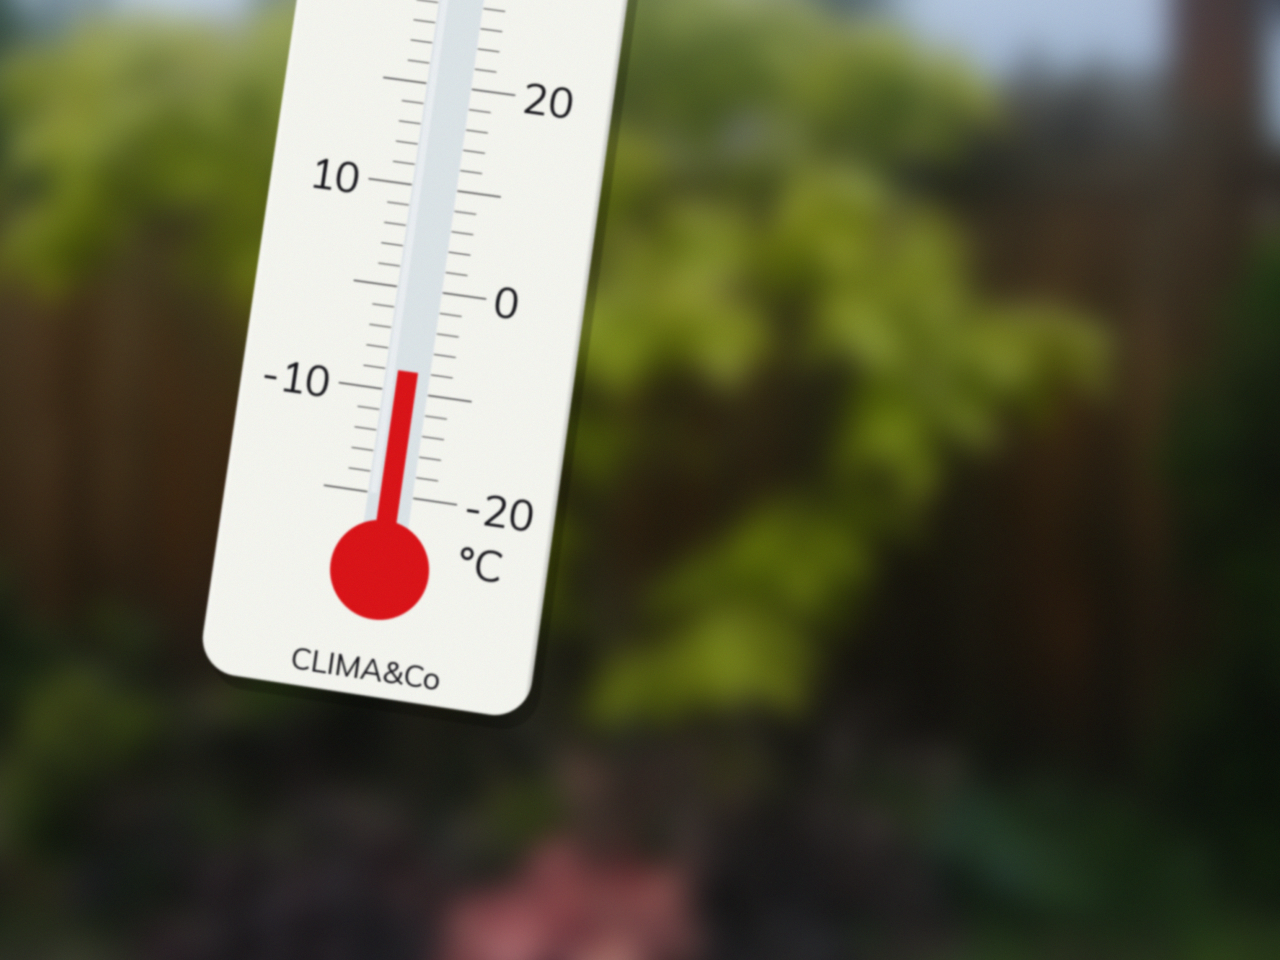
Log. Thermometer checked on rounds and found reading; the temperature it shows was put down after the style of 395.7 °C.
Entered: -8 °C
